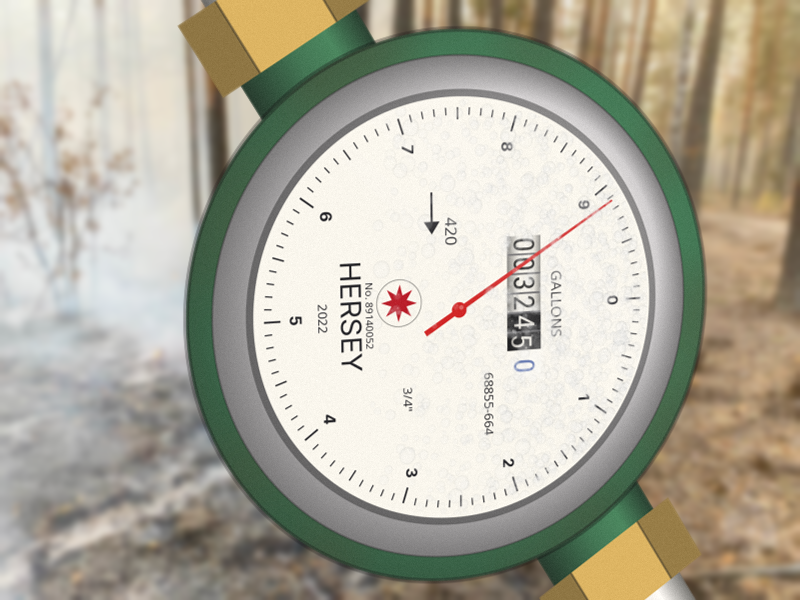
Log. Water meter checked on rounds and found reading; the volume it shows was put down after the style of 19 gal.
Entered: 32449.1 gal
